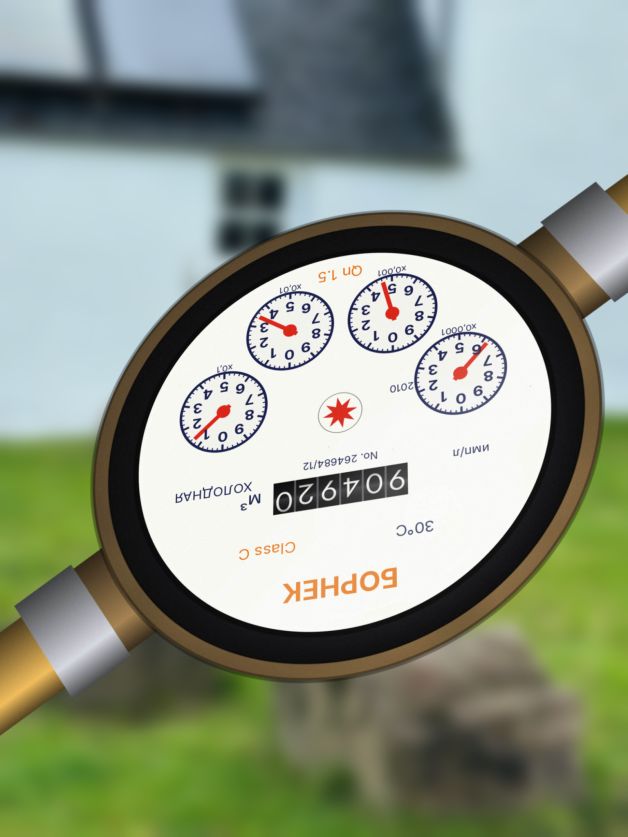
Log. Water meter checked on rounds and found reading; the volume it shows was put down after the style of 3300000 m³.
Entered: 904920.1346 m³
